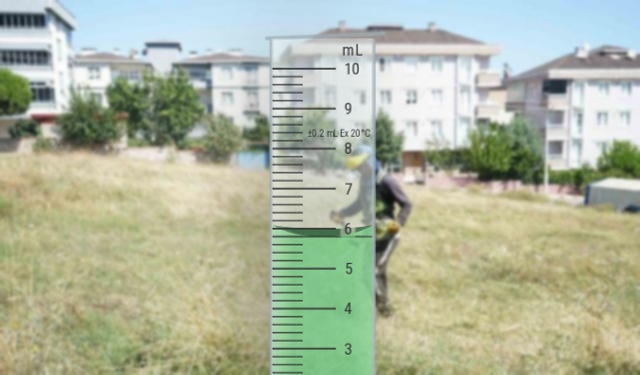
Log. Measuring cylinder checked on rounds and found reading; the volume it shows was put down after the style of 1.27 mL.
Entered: 5.8 mL
